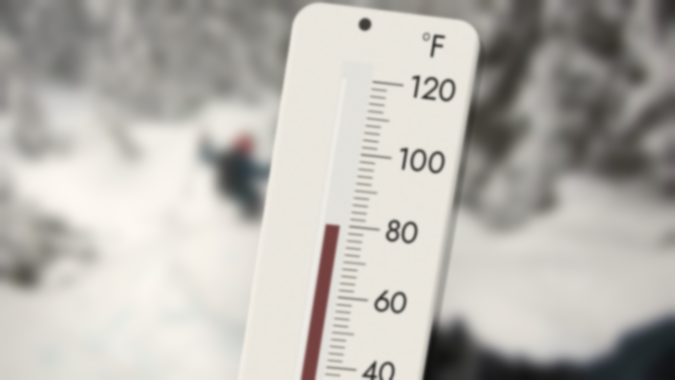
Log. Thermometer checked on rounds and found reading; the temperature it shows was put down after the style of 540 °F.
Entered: 80 °F
